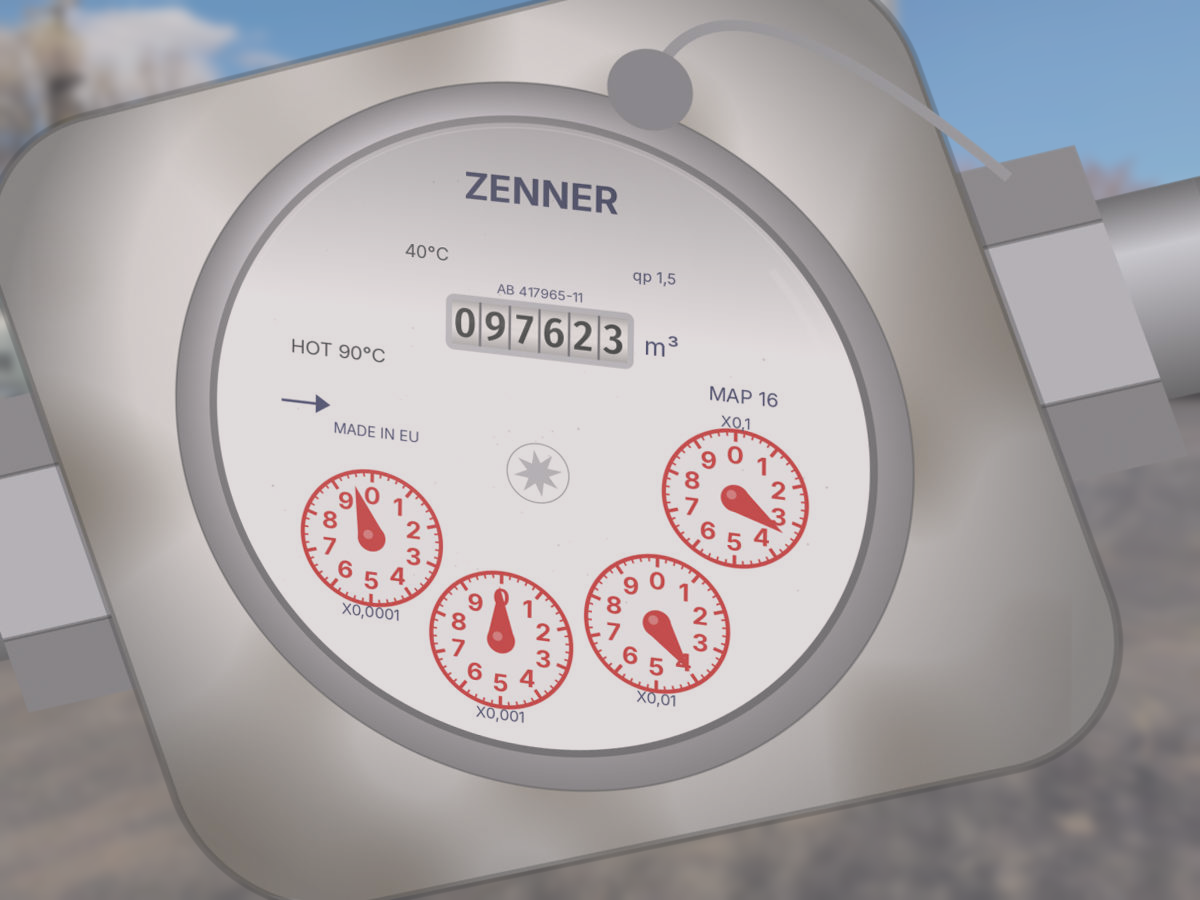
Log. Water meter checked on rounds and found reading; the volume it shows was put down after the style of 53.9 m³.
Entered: 97623.3399 m³
